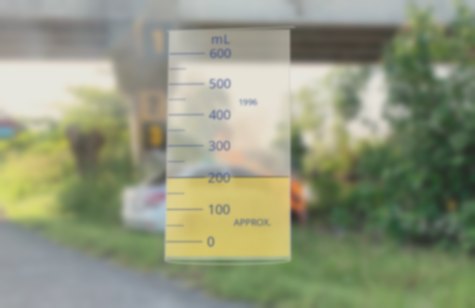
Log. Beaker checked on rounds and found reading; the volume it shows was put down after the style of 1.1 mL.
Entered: 200 mL
